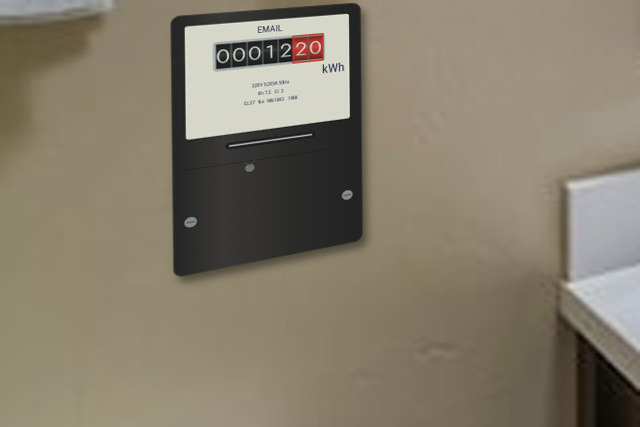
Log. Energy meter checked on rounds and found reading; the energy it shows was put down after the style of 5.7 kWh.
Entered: 12.20 kWh
